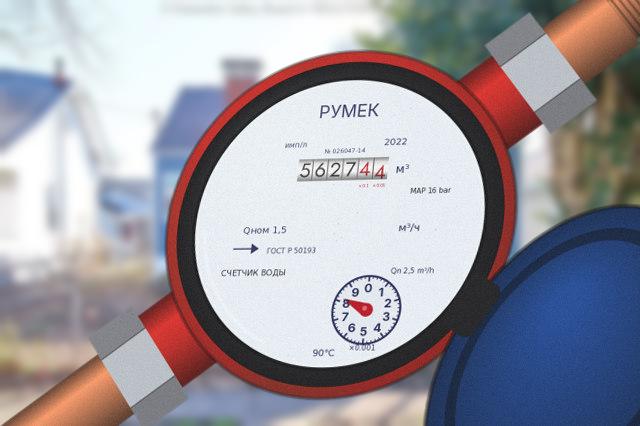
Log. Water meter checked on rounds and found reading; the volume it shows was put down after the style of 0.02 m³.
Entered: 5627.438 m³
